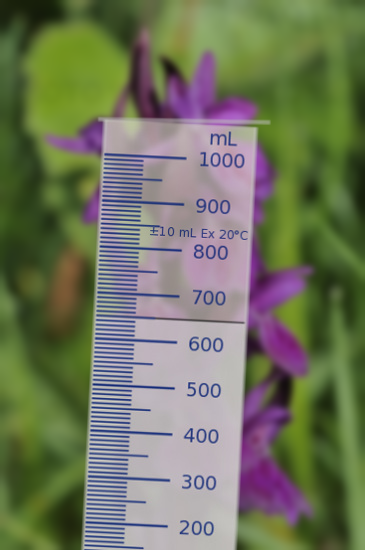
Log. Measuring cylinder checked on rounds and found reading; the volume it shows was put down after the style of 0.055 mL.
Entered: 650 mL
